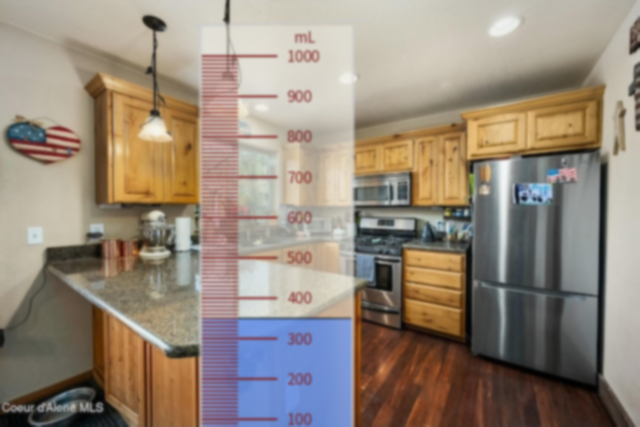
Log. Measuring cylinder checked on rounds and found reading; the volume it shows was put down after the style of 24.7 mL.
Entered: 350 mL
